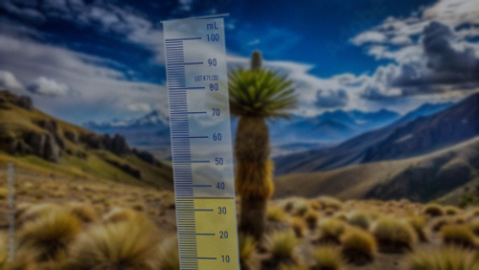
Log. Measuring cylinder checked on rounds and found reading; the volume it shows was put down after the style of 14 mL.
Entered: 35 mL
